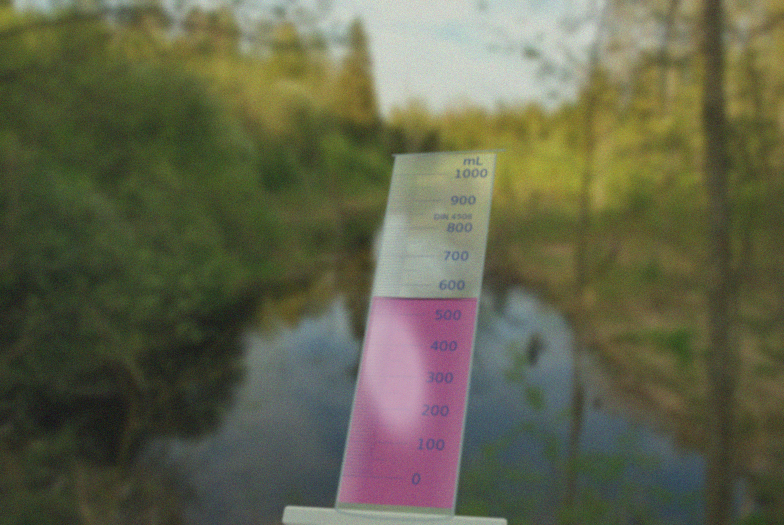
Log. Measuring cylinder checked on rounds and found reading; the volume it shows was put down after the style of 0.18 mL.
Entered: 550 mL
